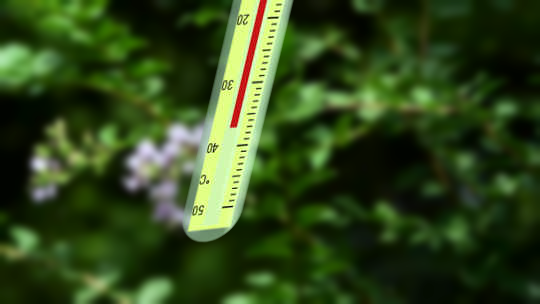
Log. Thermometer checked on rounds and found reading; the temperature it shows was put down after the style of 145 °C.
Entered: 37 °C
